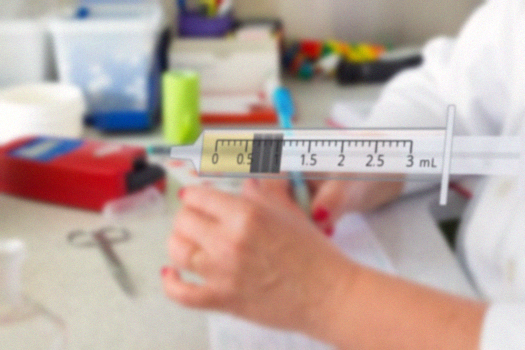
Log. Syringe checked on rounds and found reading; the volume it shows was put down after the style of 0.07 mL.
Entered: 0.6 mL
